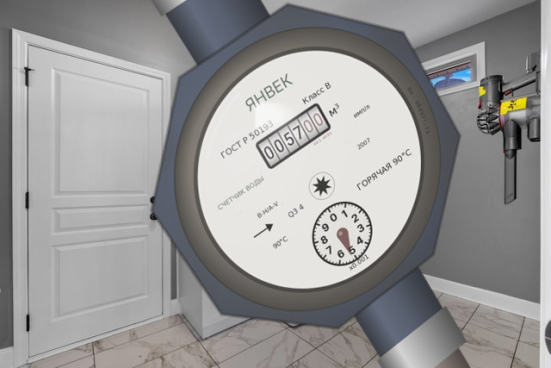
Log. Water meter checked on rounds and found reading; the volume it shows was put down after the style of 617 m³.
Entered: 57.005 m³
